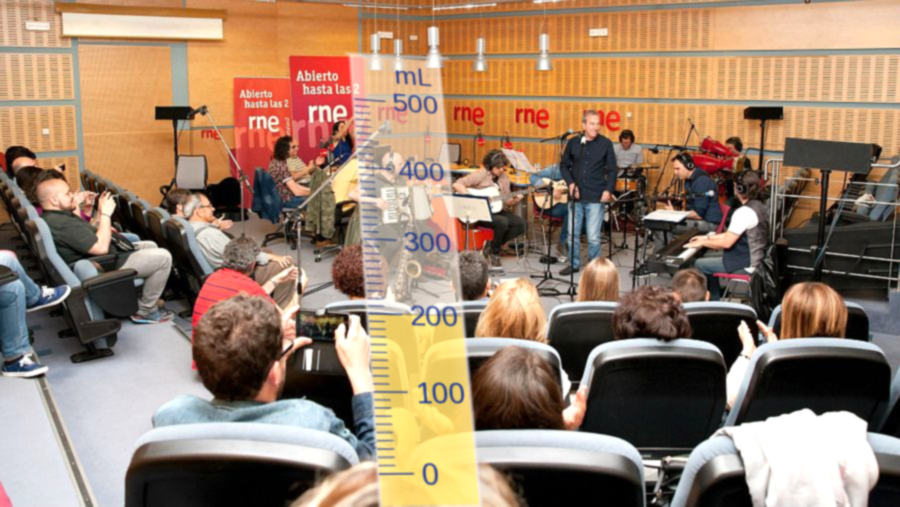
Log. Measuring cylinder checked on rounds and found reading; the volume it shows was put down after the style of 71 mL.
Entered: 200 mL
